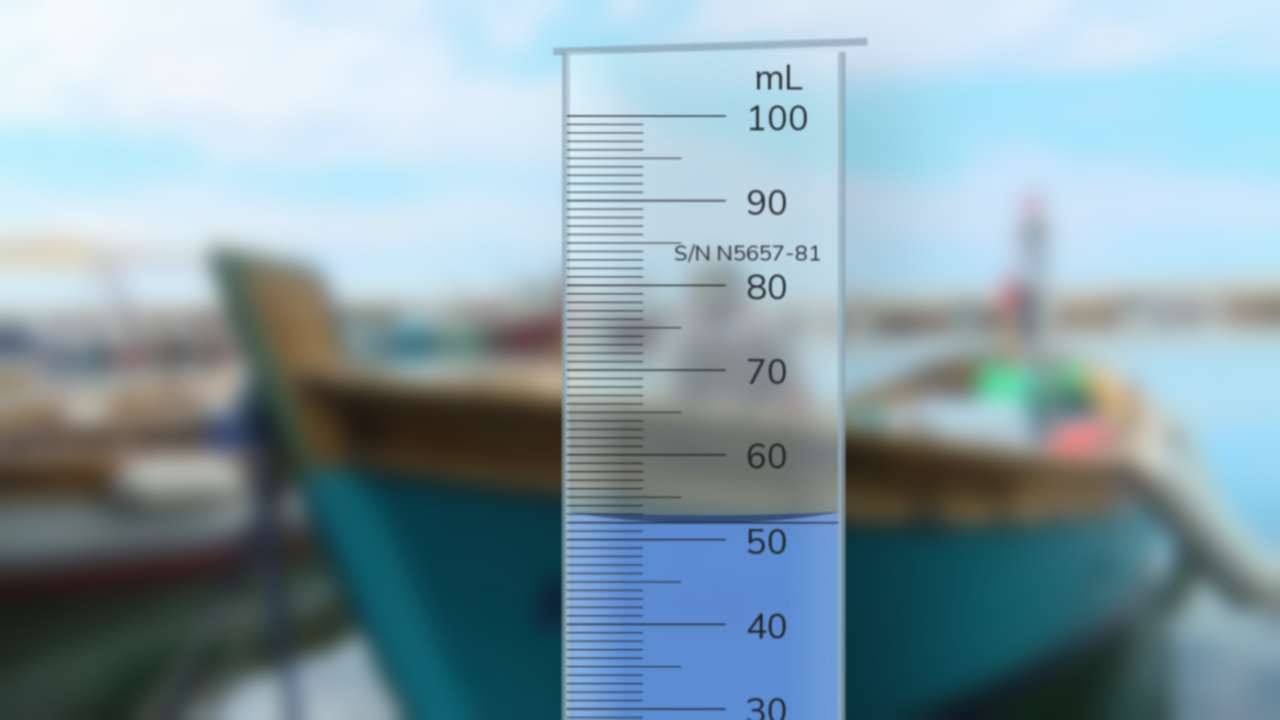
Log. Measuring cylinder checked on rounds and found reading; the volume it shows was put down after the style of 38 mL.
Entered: 52 mL
